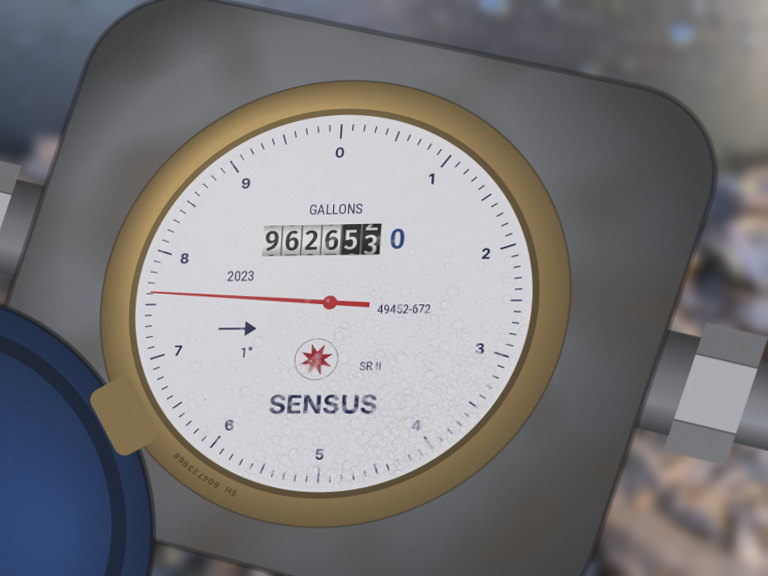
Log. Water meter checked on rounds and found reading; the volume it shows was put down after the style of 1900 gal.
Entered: 9626527.6 gal
